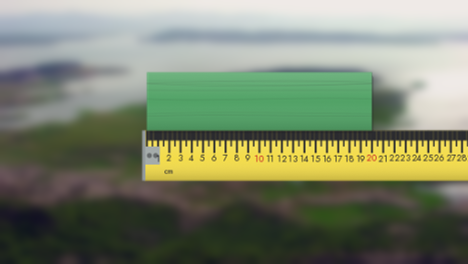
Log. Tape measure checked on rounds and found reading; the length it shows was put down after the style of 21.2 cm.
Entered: 20 cm
